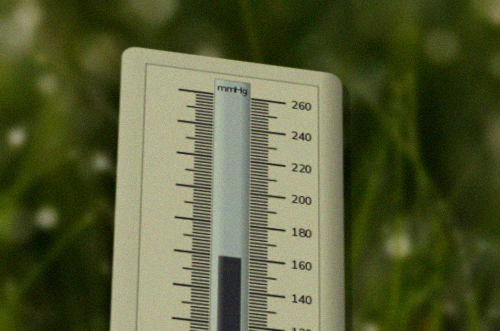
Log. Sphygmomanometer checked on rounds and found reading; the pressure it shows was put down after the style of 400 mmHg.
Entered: 160 mmHg
